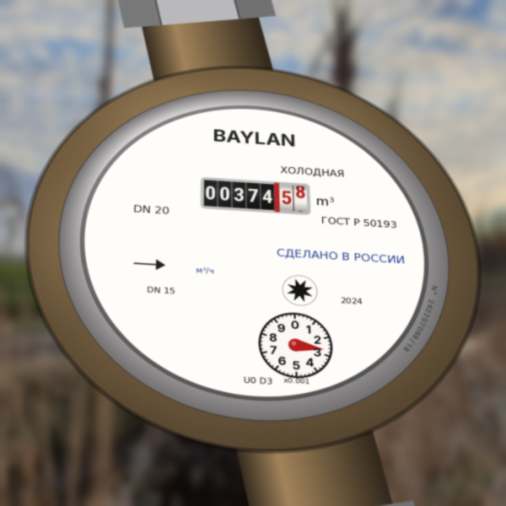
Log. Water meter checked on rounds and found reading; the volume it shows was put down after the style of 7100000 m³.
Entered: 374.582 m³
